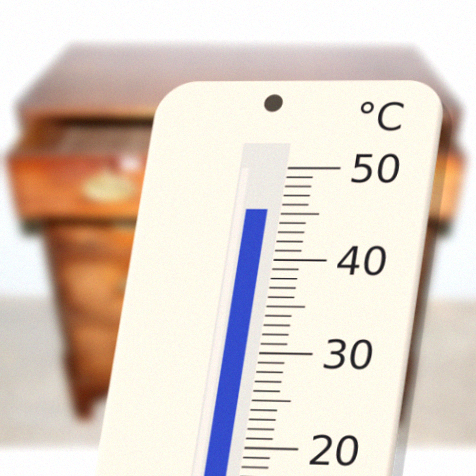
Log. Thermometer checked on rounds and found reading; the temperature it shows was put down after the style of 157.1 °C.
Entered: 45.5 °C
